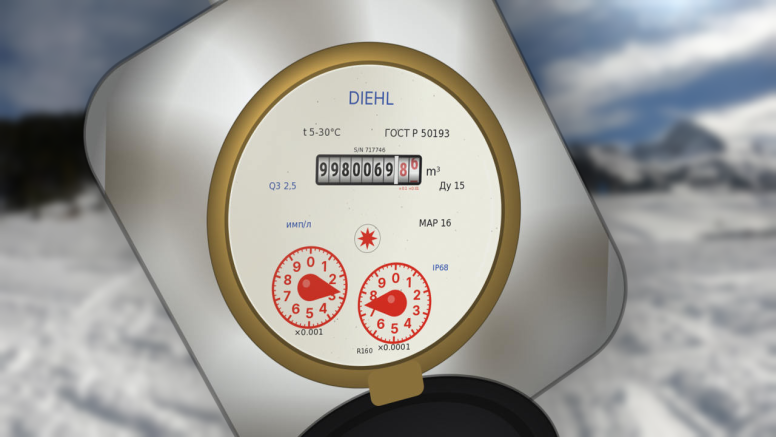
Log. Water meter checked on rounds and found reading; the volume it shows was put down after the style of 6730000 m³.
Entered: 9980069.8627 m³
